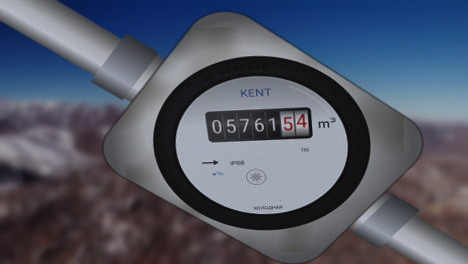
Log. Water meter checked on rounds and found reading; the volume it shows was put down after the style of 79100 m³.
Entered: 5761.54 m³
